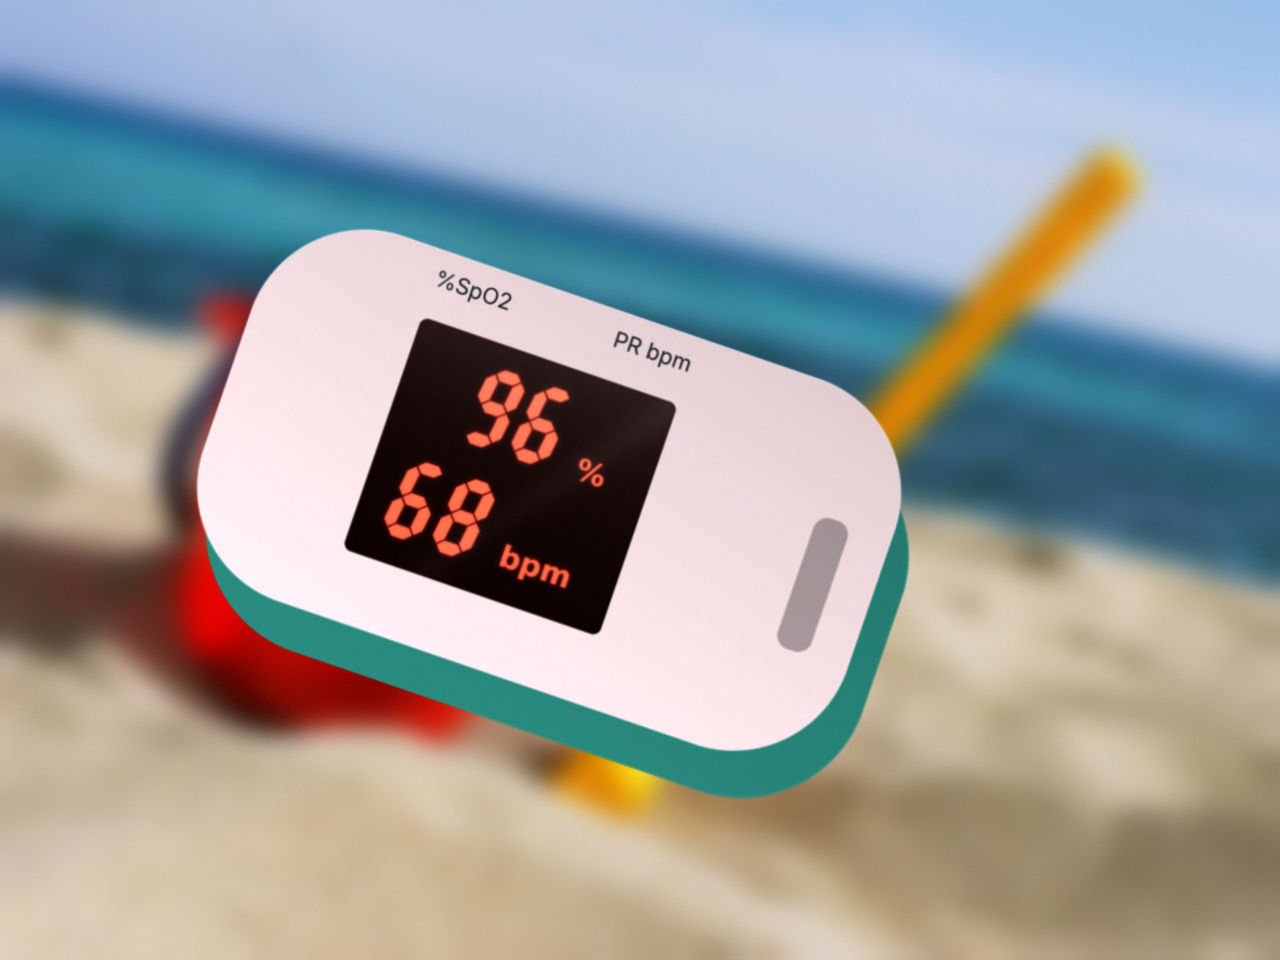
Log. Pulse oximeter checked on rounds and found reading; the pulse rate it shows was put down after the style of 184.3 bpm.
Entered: 68 bpm
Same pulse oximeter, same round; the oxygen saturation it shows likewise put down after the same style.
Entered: 96 %
